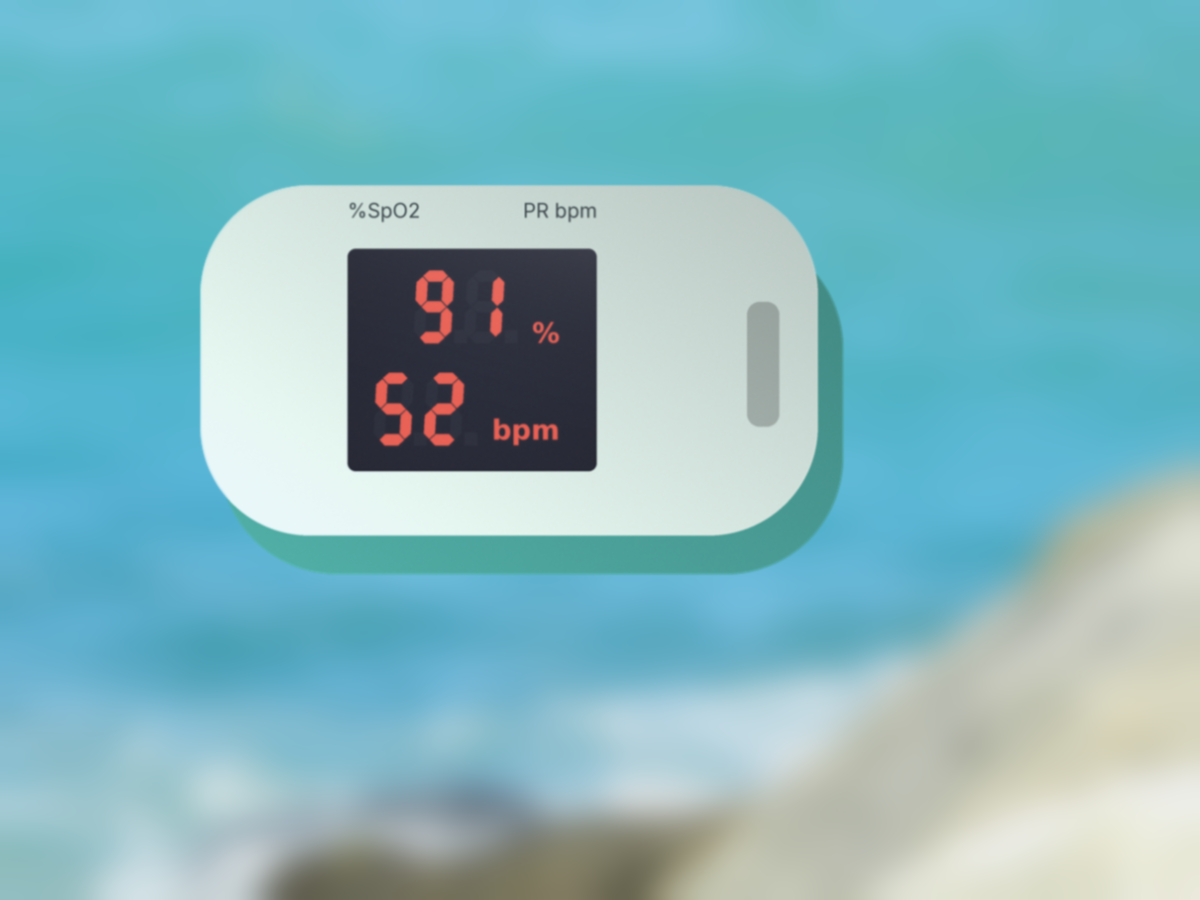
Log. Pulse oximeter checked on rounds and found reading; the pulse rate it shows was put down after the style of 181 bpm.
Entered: 52 bpm
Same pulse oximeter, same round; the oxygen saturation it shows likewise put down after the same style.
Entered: 91 %
